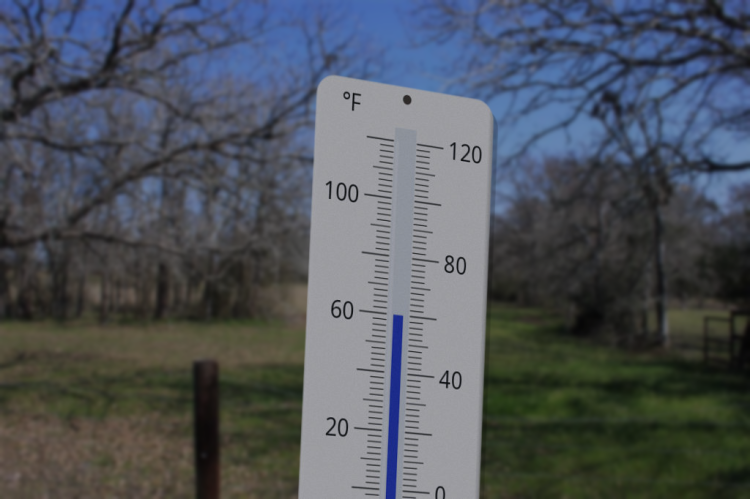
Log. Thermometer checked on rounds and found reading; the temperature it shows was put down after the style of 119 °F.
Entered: 60 °F
